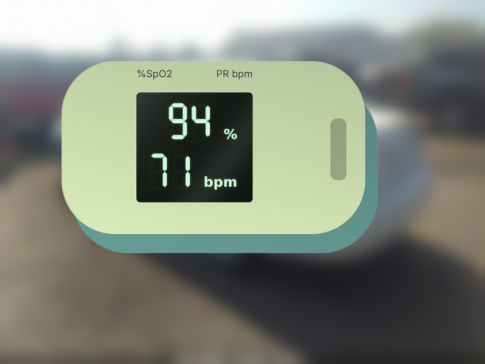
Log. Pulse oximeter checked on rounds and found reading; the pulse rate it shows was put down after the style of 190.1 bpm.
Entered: 71 bpm
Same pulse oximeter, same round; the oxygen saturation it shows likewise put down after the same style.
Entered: 94 %
